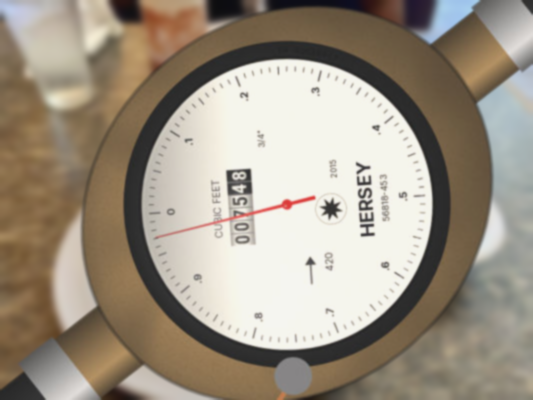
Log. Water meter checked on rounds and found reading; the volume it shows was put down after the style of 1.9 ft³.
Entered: 7547.97 ft³
